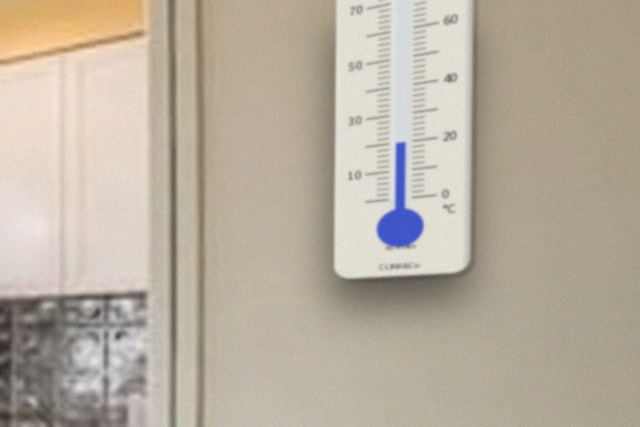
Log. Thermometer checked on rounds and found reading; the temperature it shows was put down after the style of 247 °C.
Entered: 20 °C
